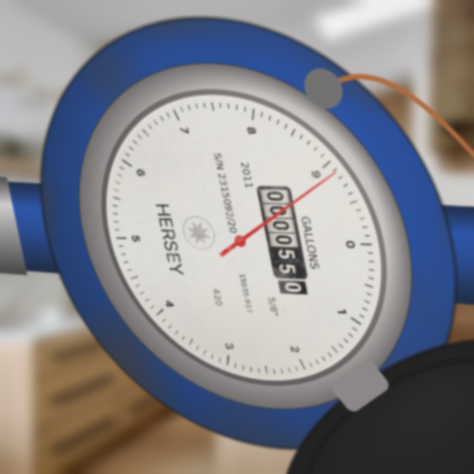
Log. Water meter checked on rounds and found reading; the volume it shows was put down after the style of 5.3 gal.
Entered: 549.1 gal
